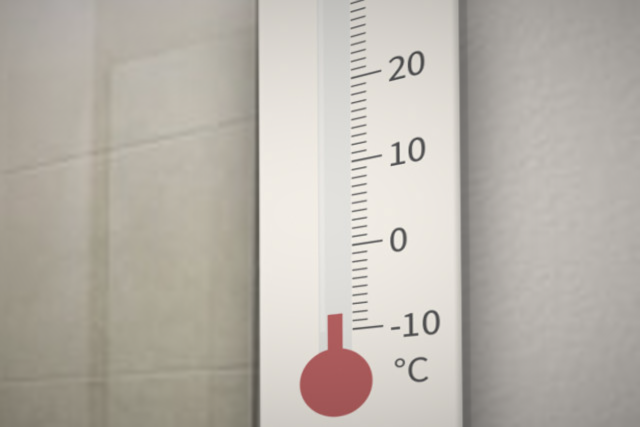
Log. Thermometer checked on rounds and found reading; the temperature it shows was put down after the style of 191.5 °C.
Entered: -8 °C
